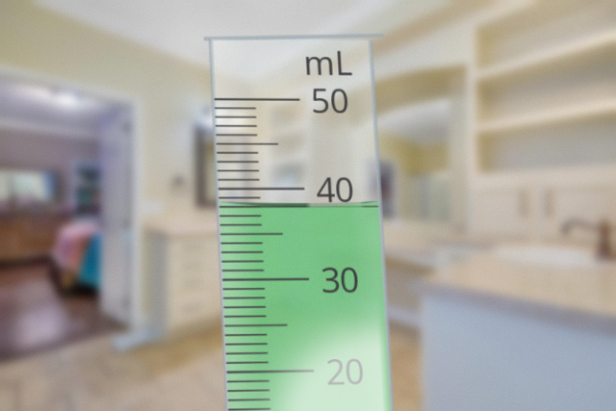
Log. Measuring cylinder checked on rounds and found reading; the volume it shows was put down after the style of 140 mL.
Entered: 38 mL
